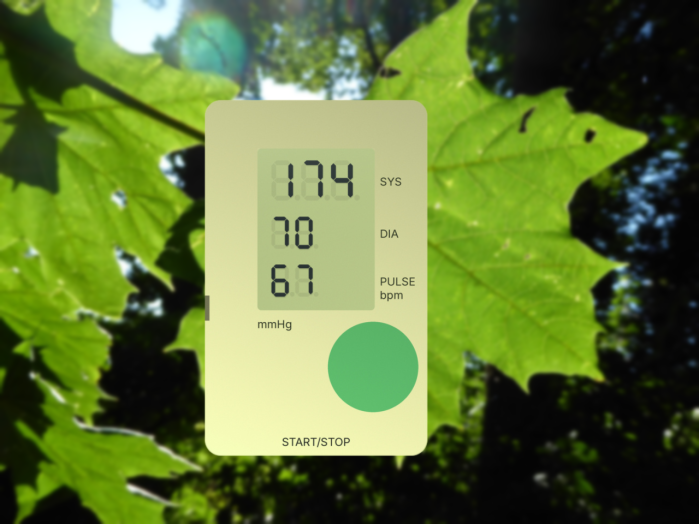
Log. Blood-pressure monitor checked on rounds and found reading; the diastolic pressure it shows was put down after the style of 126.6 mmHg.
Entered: 70 mmHg
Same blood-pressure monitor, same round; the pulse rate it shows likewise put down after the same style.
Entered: 67 bpm
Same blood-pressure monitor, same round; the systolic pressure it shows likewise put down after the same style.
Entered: 174 mmHg
